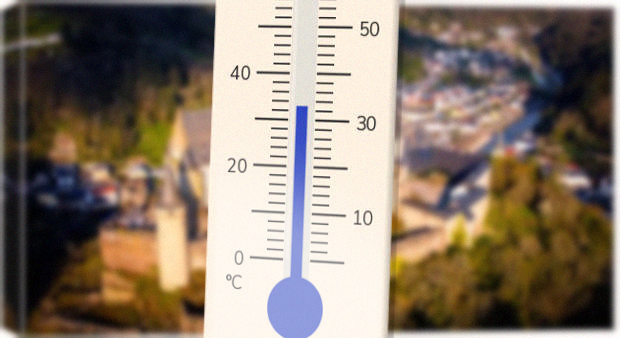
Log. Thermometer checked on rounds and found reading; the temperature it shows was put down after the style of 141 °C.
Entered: 33 °C
